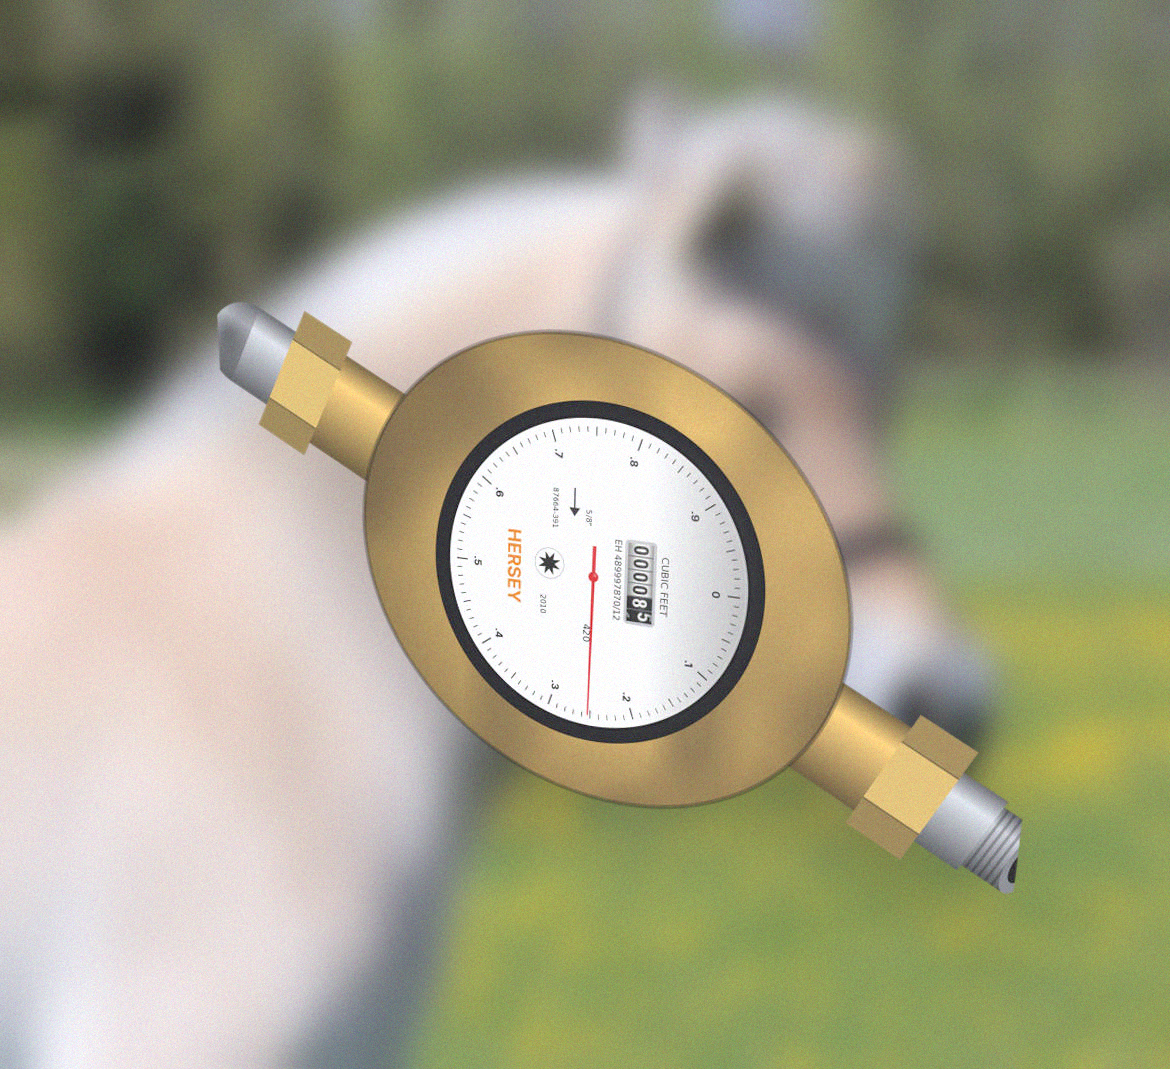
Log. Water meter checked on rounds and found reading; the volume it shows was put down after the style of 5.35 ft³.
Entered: 85.25 ft³
